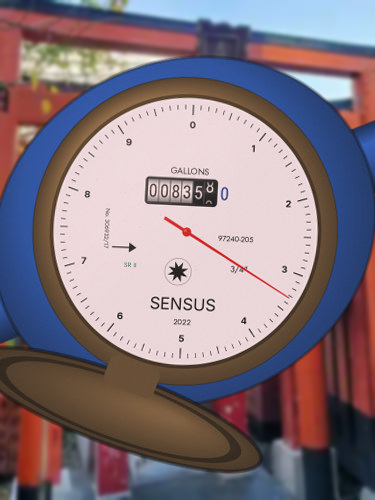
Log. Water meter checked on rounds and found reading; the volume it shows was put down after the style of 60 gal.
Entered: 83583.3 gal
